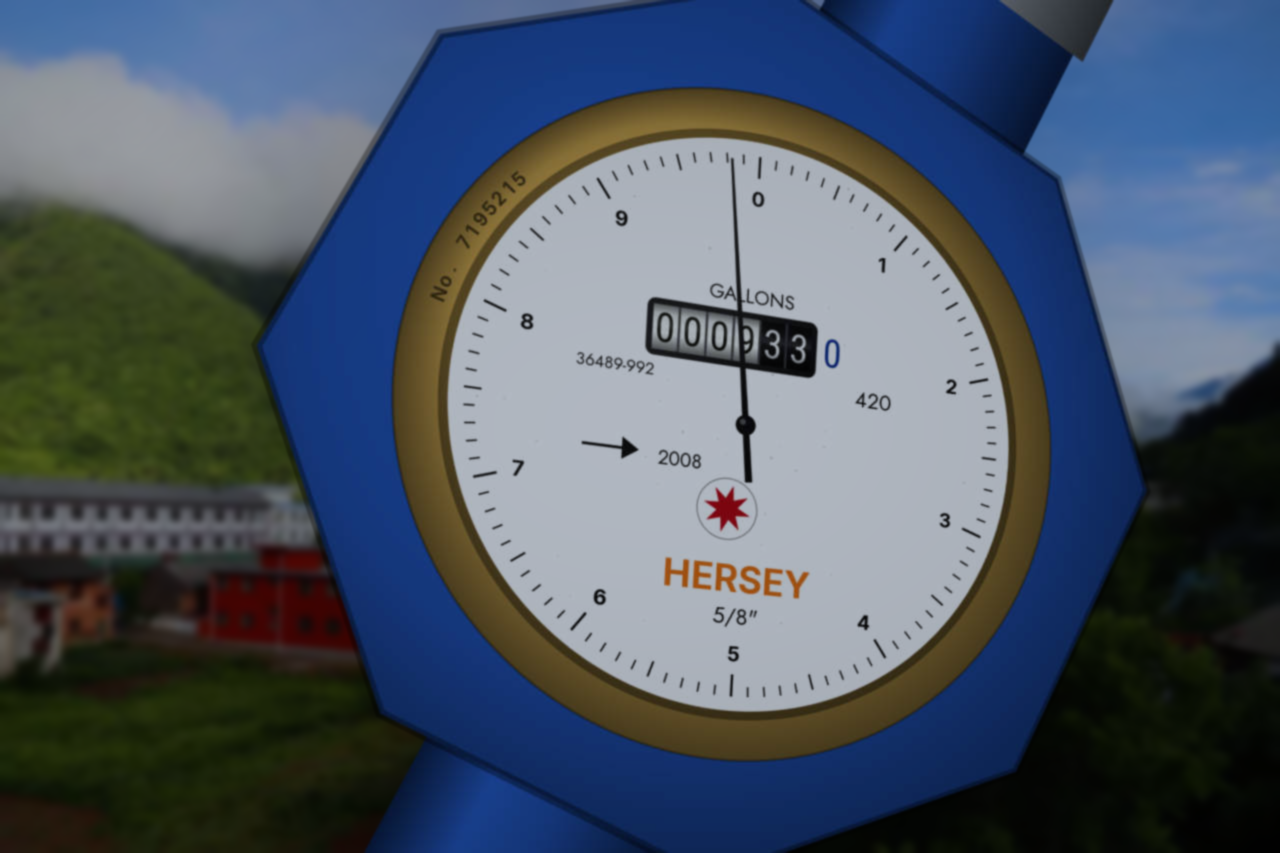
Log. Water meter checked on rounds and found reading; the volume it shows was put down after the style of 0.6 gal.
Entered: 9329.8 gal
